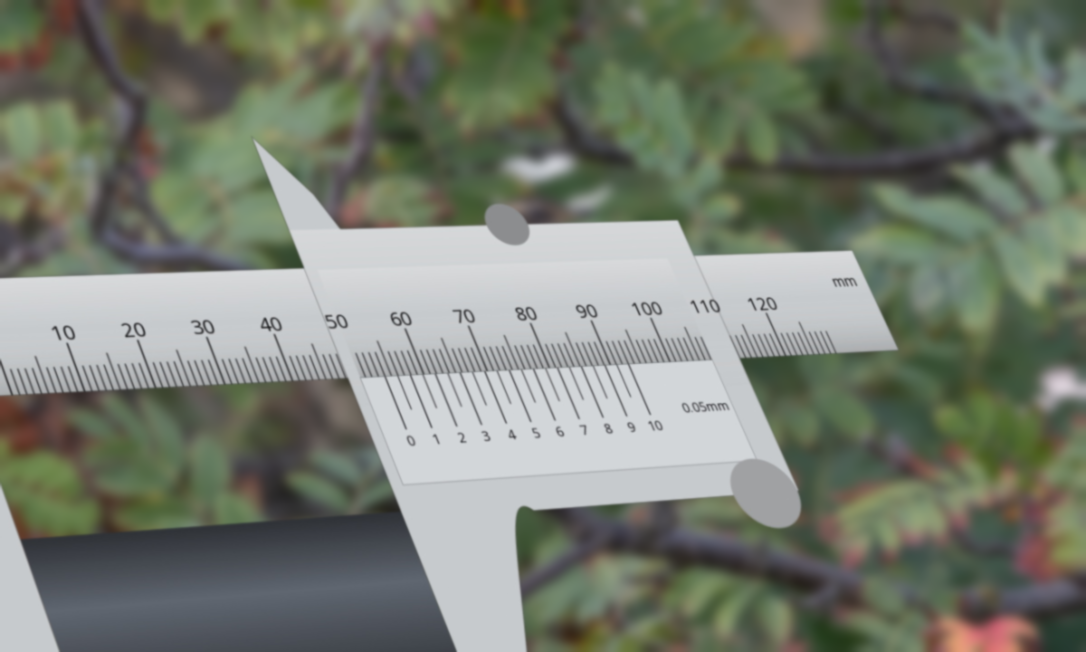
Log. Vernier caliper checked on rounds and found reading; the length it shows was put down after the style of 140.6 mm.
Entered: 54.0 mm
